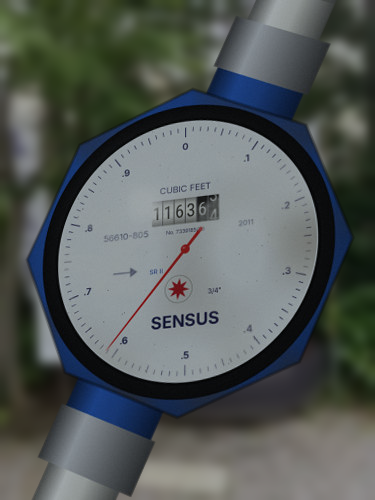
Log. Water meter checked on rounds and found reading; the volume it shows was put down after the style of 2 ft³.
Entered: 116363.61 ft³
